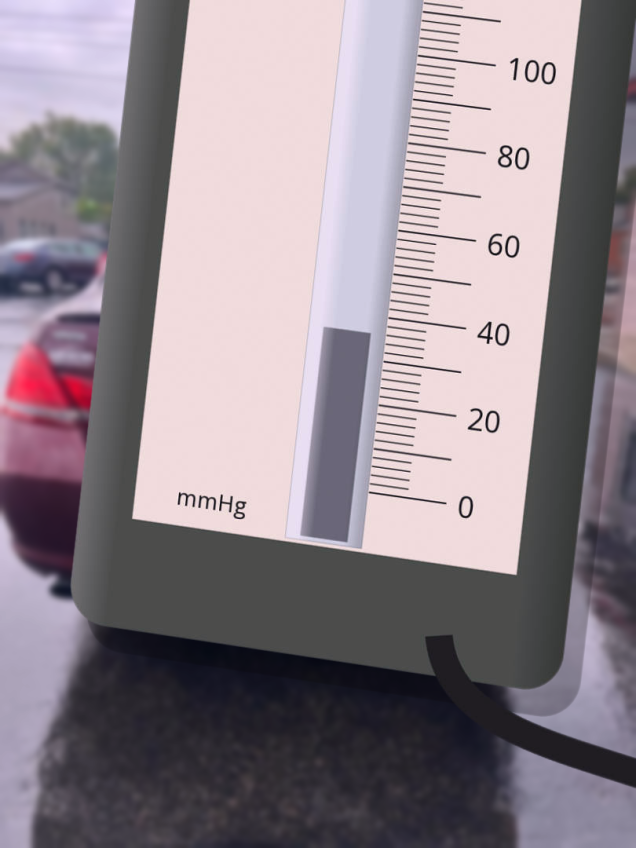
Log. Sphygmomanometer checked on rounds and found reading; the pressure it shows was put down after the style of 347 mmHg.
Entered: 36 mmHg
